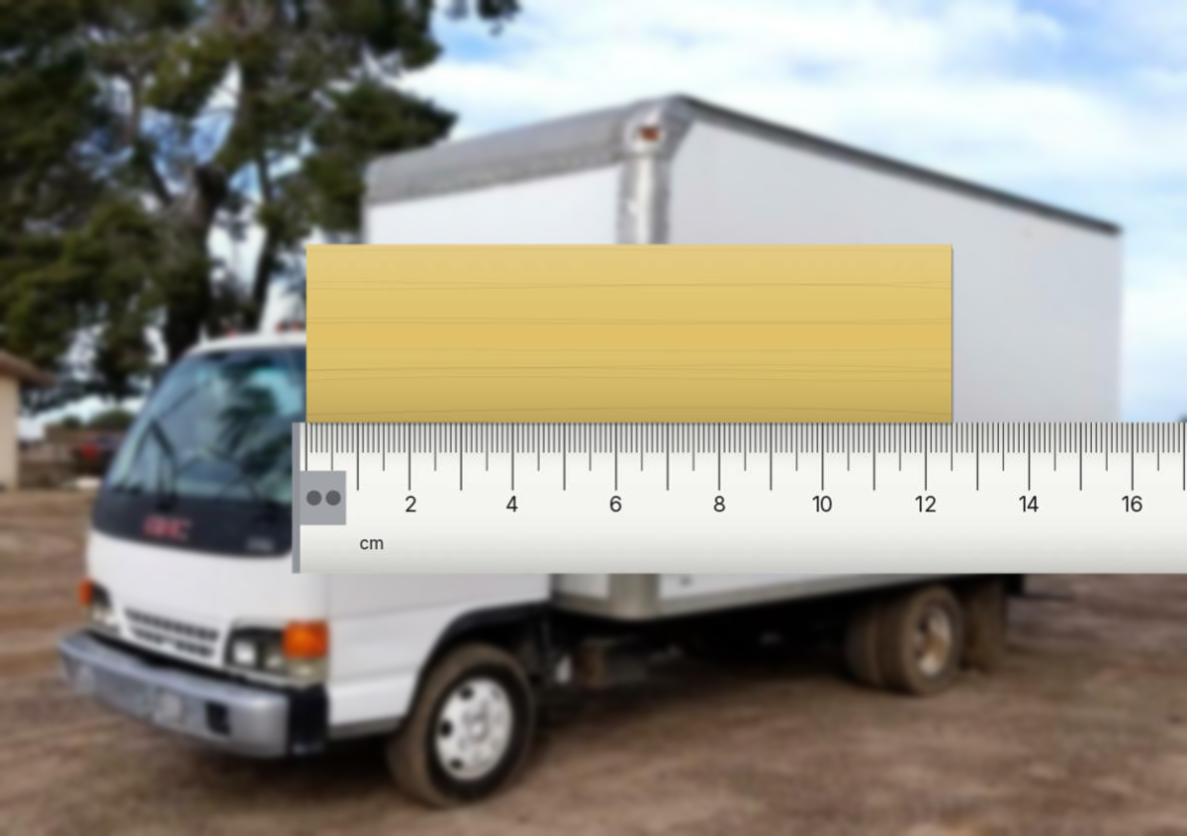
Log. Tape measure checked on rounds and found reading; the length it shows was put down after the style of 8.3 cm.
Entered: 12.5 cm
